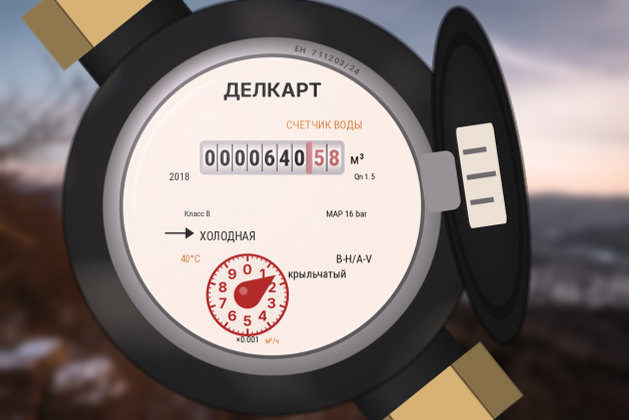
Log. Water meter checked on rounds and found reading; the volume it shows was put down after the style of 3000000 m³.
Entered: 640.581 m³
